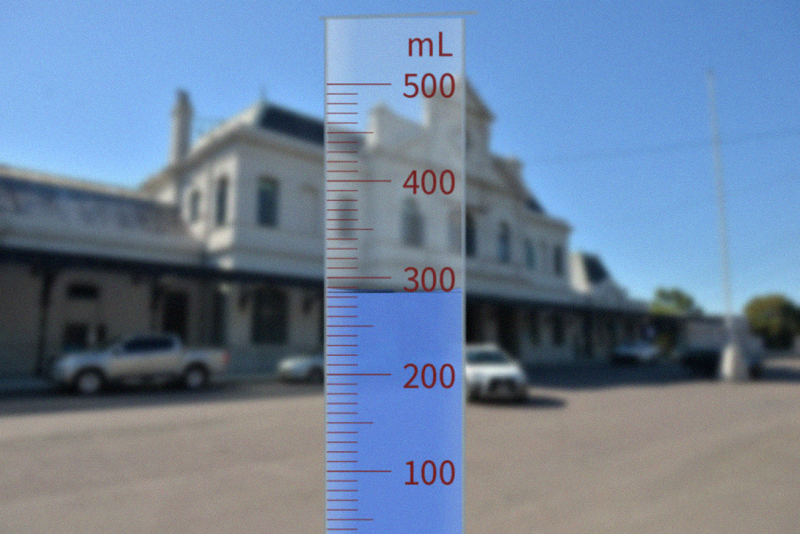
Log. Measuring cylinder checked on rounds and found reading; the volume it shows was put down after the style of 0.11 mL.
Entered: 285 mL
